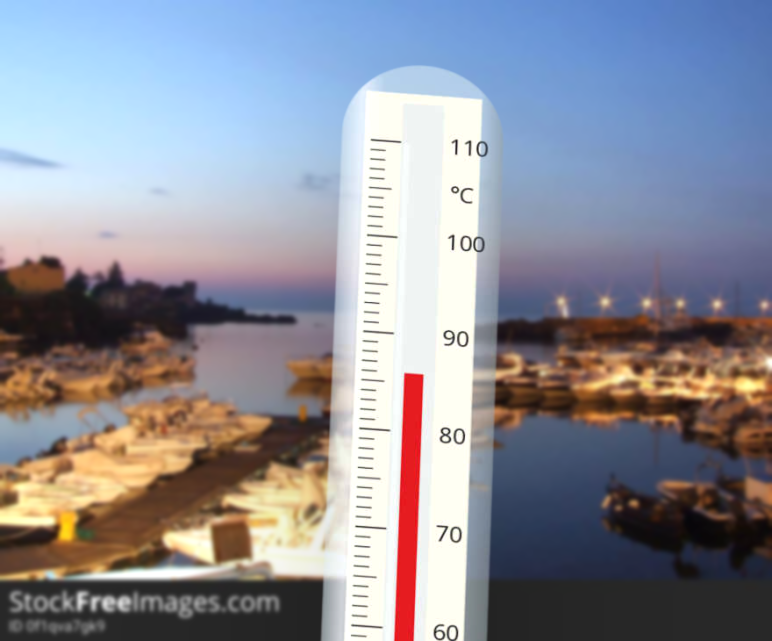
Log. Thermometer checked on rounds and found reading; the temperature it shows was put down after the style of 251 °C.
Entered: 86 °C
